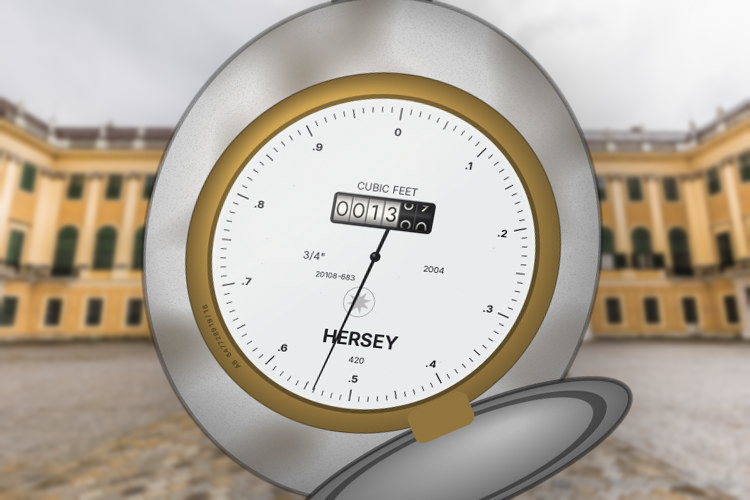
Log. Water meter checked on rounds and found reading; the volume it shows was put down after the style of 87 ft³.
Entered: 1389.54 ft³
